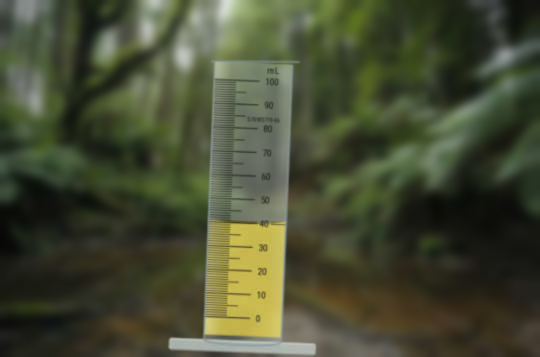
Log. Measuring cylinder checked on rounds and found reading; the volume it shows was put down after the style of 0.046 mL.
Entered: 40 mL
